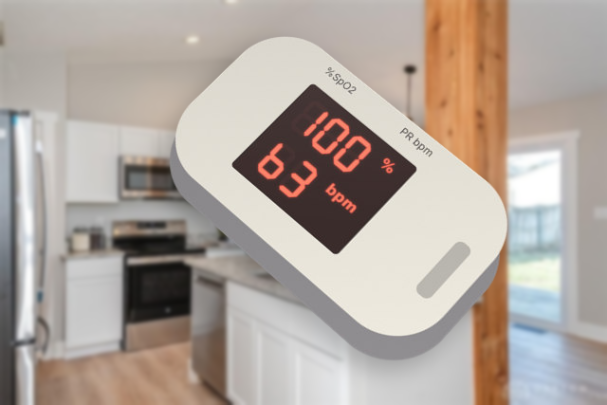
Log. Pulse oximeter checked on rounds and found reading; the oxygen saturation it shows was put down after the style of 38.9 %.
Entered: 100 %
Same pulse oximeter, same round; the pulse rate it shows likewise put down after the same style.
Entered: 63 bpm
